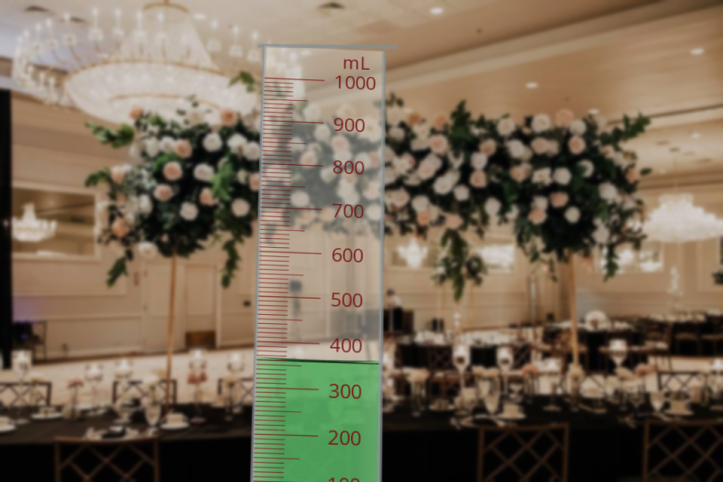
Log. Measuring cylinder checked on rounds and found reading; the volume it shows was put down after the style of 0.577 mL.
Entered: 360 mL
